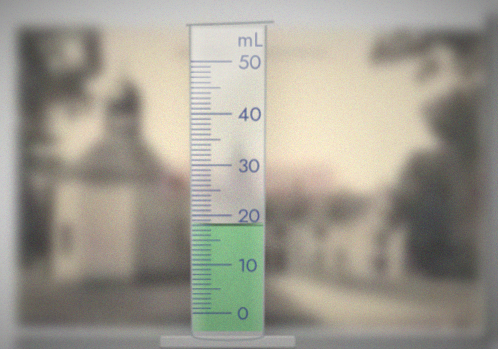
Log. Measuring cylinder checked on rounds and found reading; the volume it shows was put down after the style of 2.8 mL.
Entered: 18 mL
